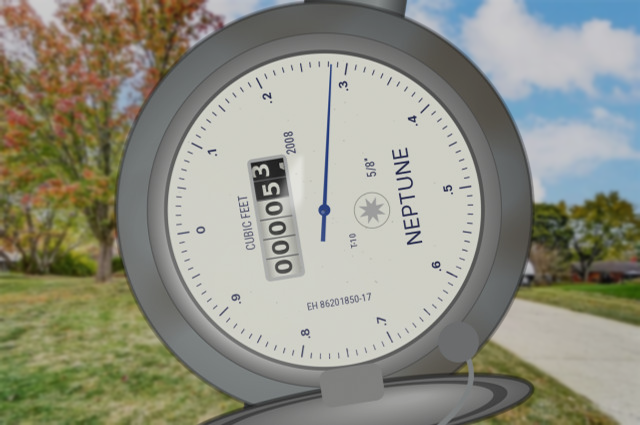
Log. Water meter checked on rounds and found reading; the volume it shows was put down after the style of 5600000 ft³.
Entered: 53.28 ft³
